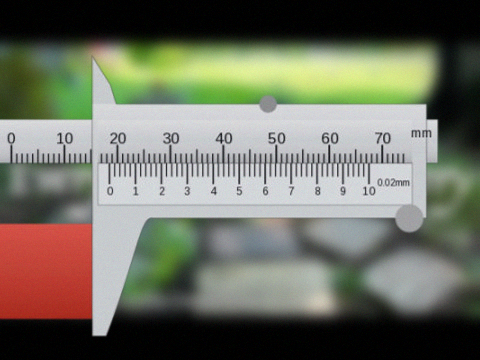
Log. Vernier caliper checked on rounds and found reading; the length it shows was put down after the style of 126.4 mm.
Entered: 18.5 mm
